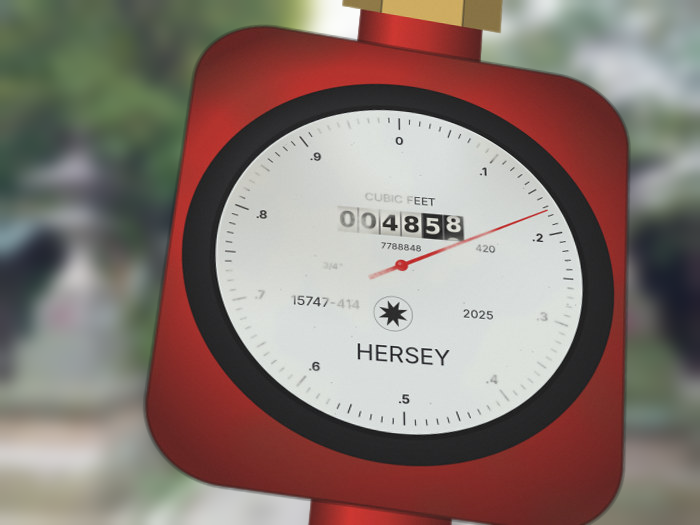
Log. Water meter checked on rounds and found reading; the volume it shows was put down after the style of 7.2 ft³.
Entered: 4858.17 ft³
